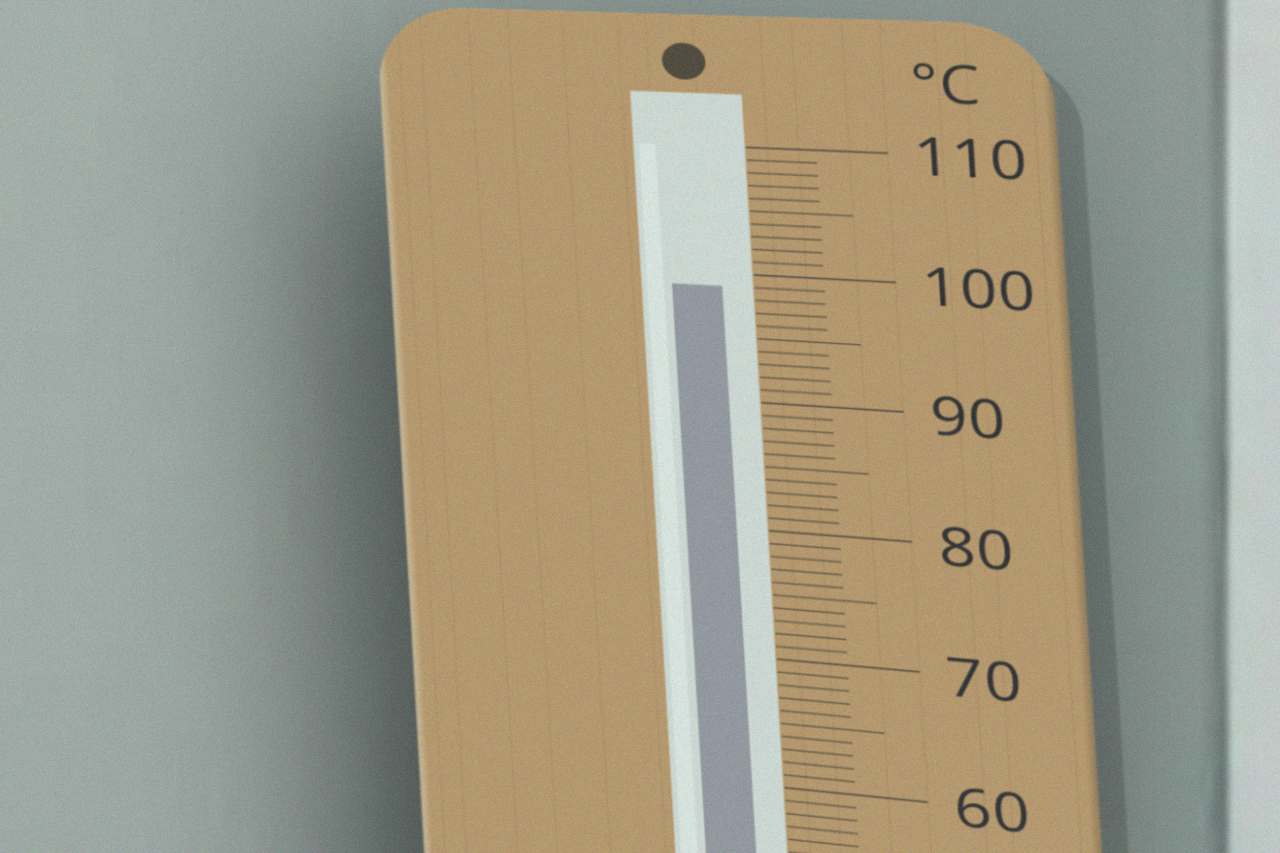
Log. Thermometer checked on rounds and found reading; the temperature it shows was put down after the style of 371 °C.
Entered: 99 °C
